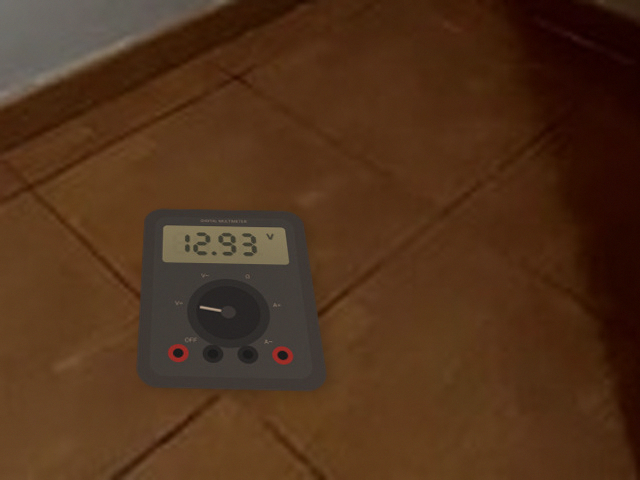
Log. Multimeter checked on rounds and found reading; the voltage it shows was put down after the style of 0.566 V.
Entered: 12.93 V
